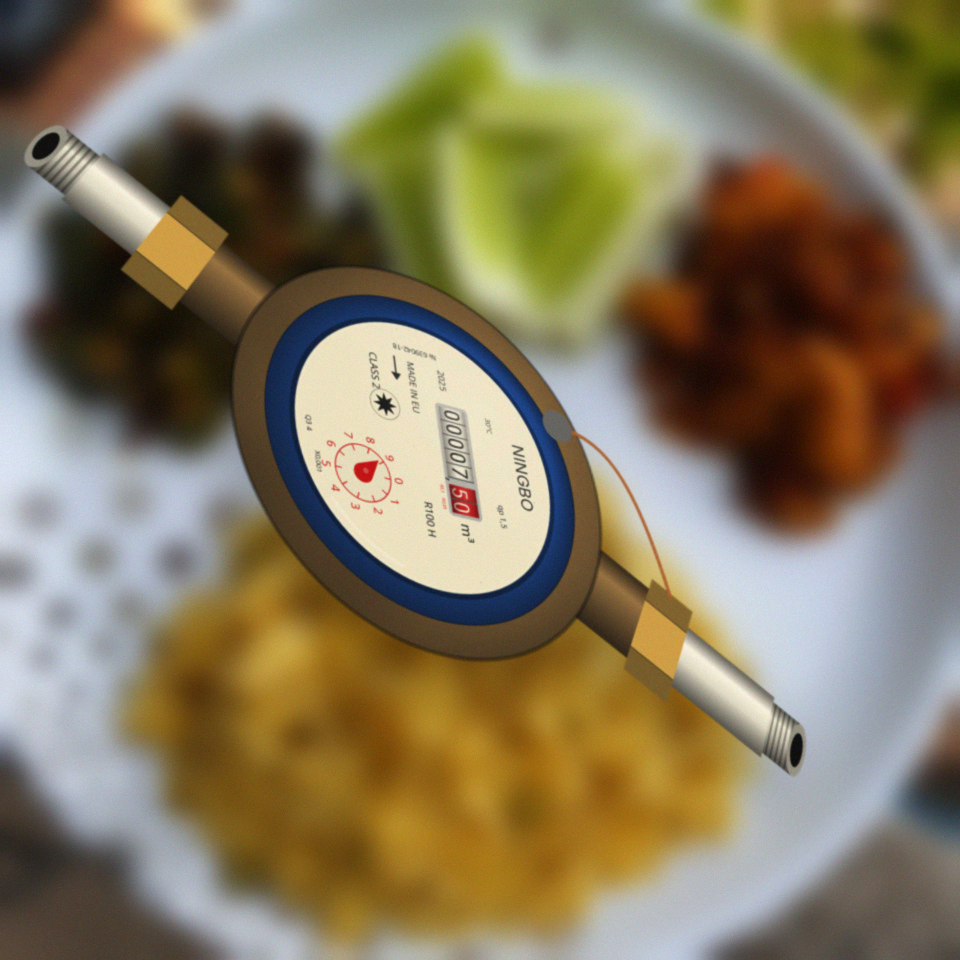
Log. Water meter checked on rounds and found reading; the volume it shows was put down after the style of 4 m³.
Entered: 7.498 m³
